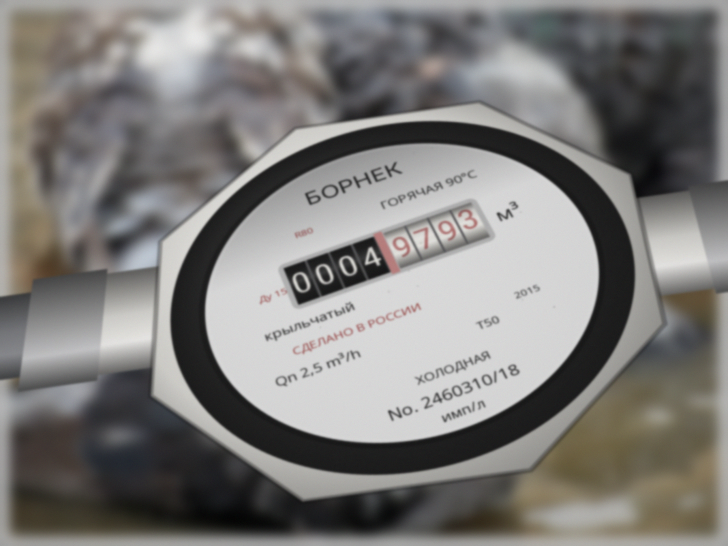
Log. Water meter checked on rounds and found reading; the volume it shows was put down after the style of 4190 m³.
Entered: 4.9793 m³
